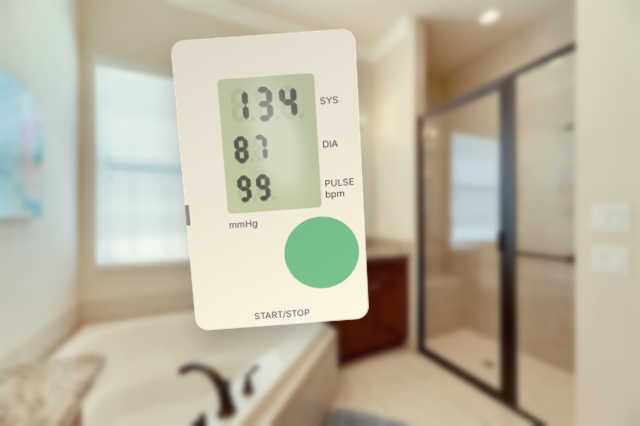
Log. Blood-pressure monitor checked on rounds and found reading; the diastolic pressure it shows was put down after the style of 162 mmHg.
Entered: 87 mmHg
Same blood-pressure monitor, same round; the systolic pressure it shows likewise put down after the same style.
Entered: 134 mmHg
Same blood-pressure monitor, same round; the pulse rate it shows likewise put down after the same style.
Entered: 99 bpm
